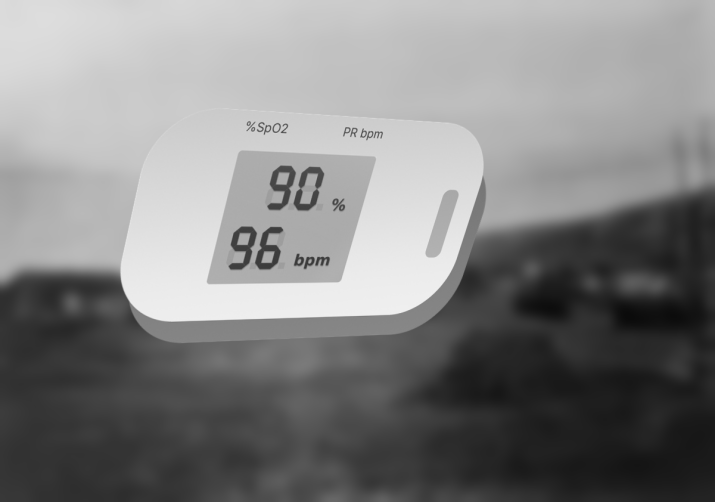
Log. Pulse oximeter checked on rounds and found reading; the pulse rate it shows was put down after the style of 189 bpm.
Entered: 96 bpm
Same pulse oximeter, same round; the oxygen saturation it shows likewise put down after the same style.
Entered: 90 %
